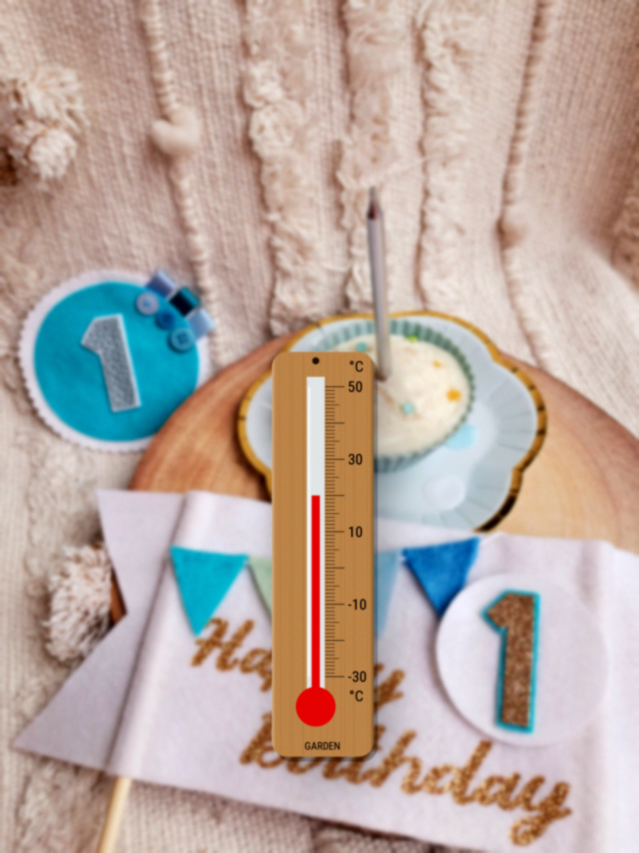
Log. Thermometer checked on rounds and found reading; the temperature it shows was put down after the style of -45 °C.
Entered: 20 °C
